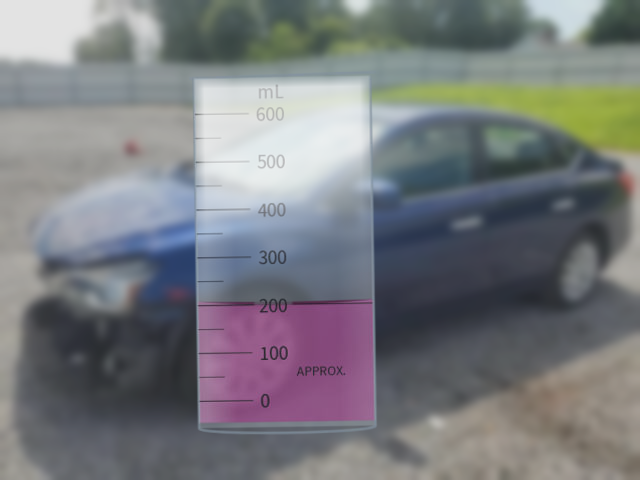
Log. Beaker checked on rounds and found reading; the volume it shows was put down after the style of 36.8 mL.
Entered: 200 mL
